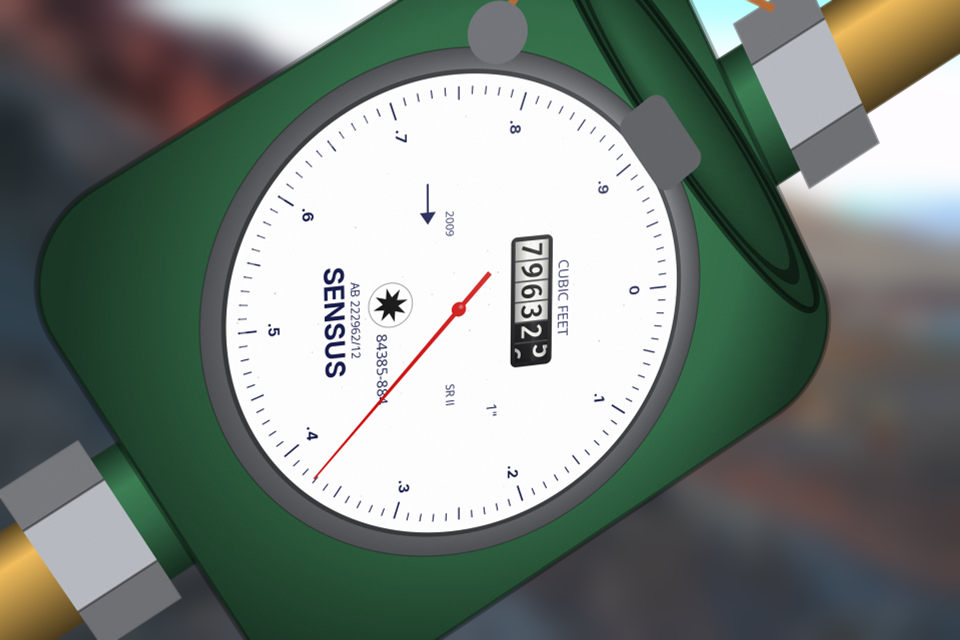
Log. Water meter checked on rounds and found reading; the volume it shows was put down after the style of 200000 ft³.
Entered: 796325.37 ft³
